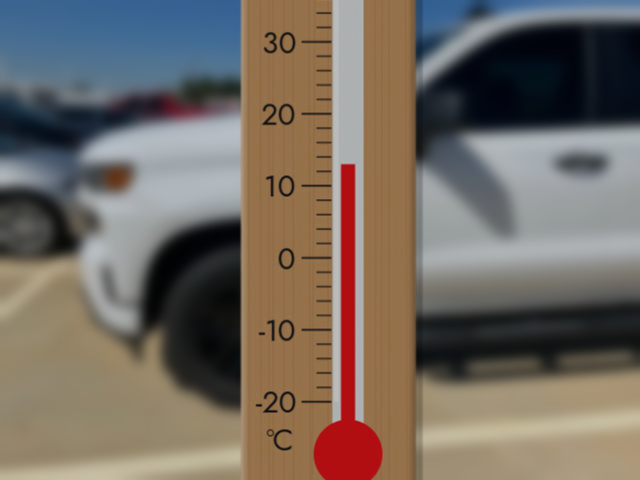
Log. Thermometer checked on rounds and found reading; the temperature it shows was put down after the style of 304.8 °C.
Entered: 13 °C
